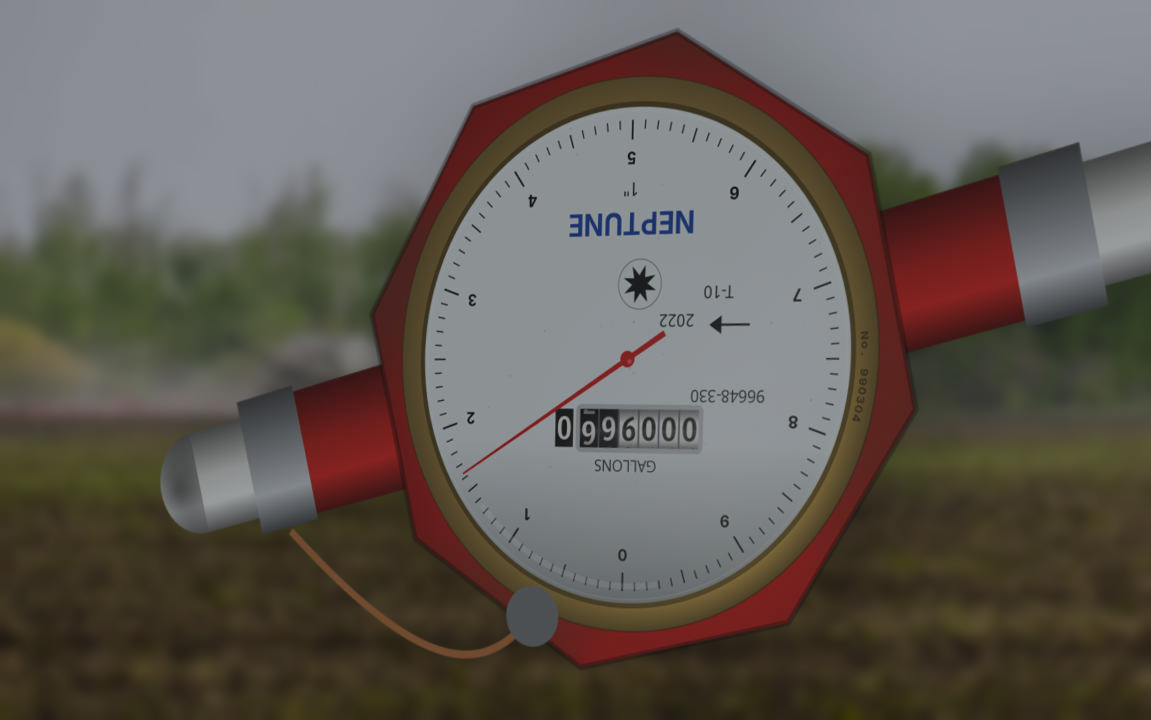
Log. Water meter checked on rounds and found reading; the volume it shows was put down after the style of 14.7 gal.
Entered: 9661.6 gal
